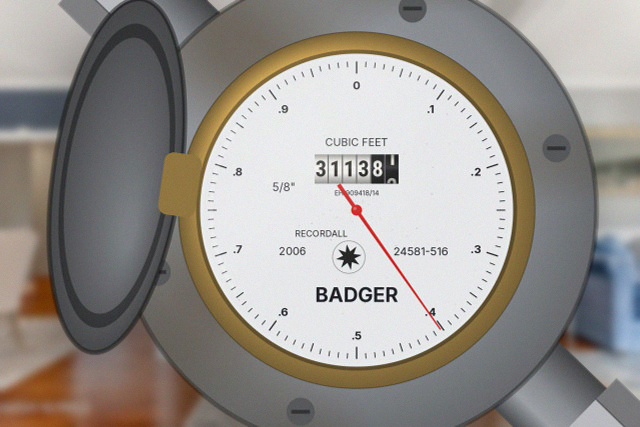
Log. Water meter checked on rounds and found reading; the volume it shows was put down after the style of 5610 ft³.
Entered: 311381.40 ft³
